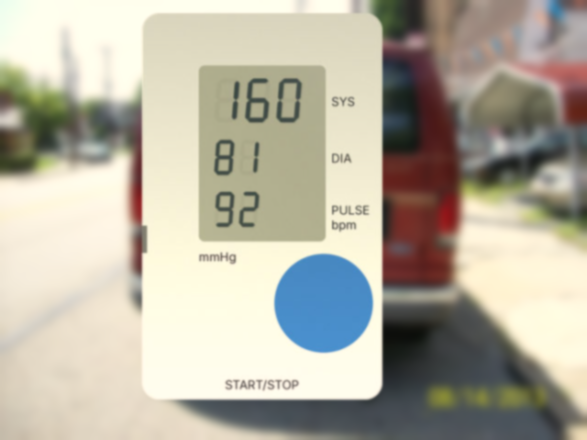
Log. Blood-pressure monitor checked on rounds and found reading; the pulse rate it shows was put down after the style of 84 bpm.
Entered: 92 bpm
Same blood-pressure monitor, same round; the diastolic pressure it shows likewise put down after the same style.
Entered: 81 mmHg
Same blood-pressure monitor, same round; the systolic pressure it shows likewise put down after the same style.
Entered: 160 mmHg
